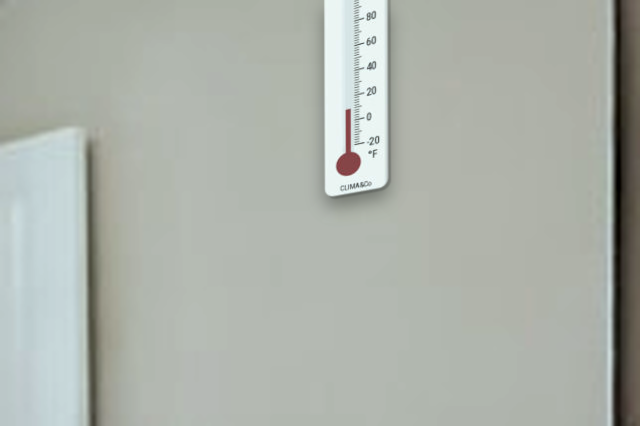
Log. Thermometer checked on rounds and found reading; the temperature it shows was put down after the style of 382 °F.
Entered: 10 °F
